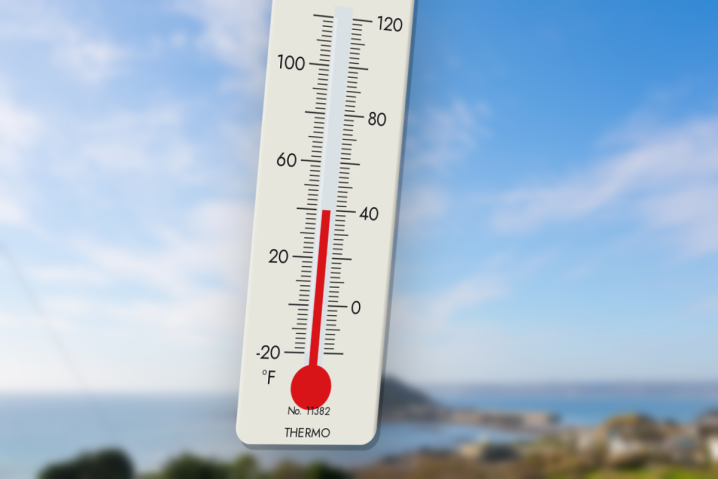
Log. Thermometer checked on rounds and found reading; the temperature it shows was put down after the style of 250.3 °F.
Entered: 40 °F
